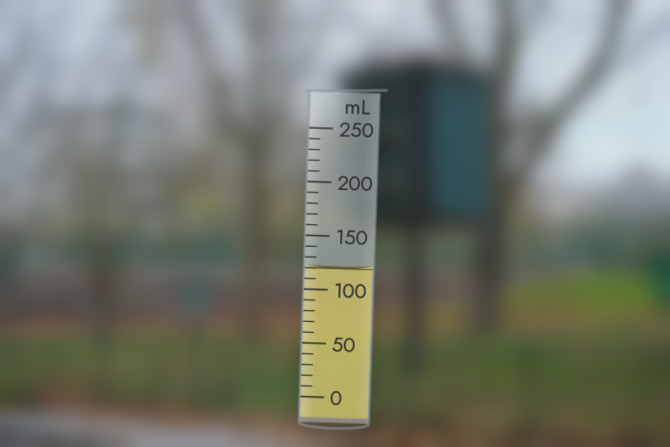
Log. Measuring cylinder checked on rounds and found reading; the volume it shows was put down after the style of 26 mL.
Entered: 120 mL
